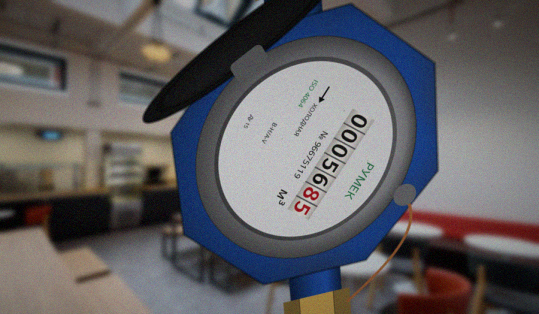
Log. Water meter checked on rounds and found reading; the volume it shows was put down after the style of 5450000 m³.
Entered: 56.85 m³
